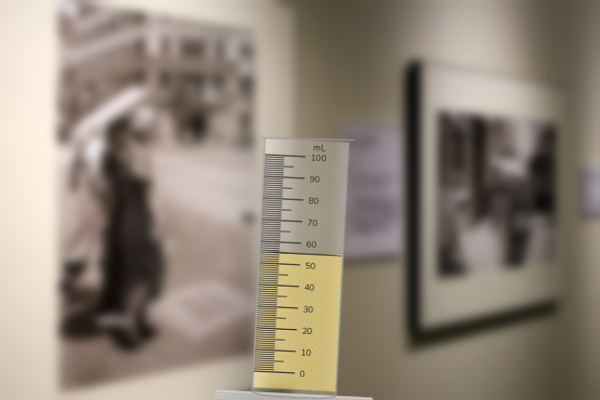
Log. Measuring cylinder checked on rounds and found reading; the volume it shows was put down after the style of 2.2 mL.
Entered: 55 mL
